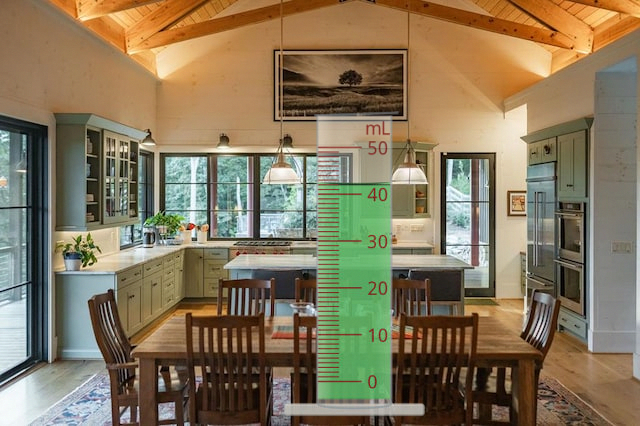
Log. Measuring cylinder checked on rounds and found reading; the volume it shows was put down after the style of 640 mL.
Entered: 42 mL
